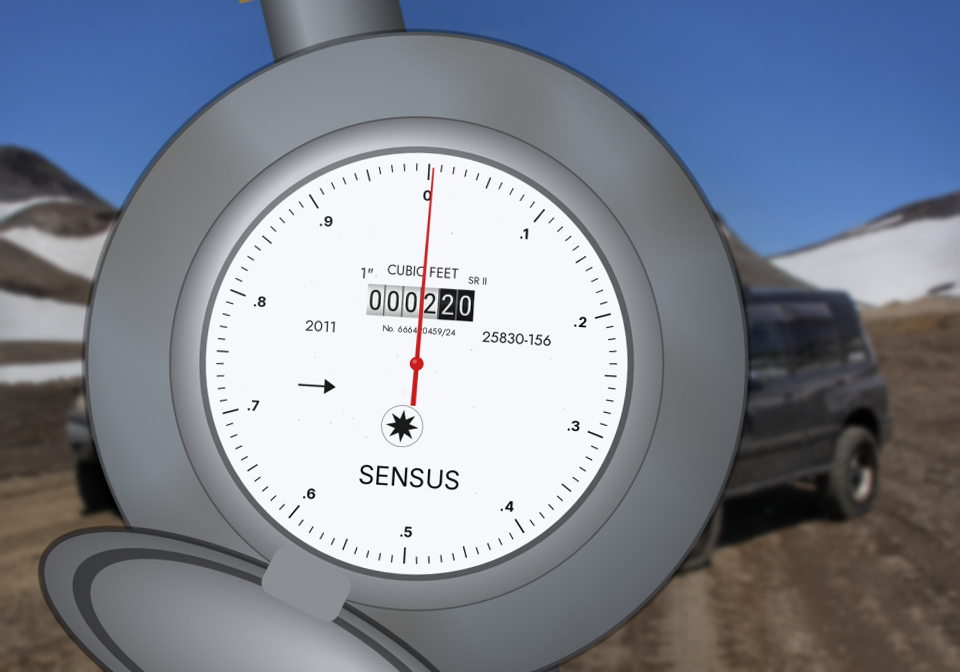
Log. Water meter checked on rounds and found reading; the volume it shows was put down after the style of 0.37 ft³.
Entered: 220.00 ft³
